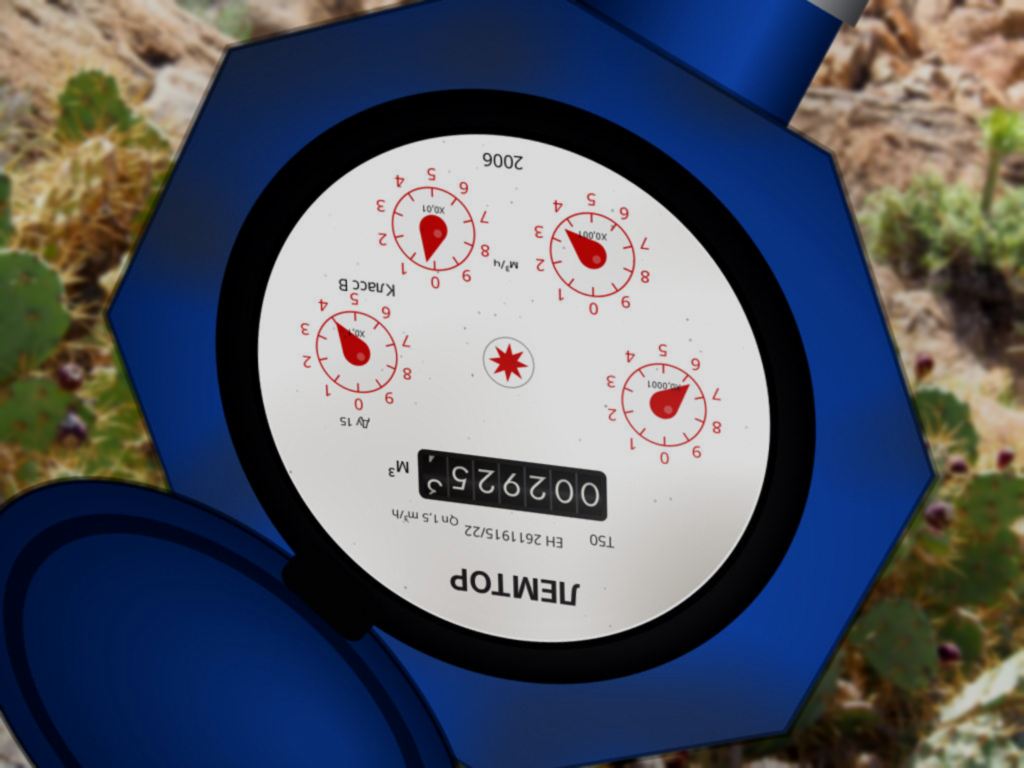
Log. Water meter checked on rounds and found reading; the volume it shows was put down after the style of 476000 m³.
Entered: 29253.4036 m³
